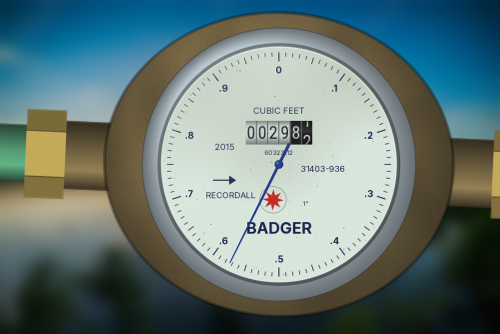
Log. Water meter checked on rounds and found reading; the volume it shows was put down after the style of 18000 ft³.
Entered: 2981.57 ft³
